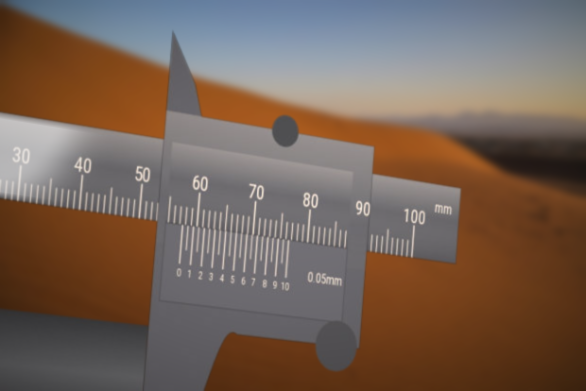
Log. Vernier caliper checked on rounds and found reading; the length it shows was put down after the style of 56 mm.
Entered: 57.5 mm
